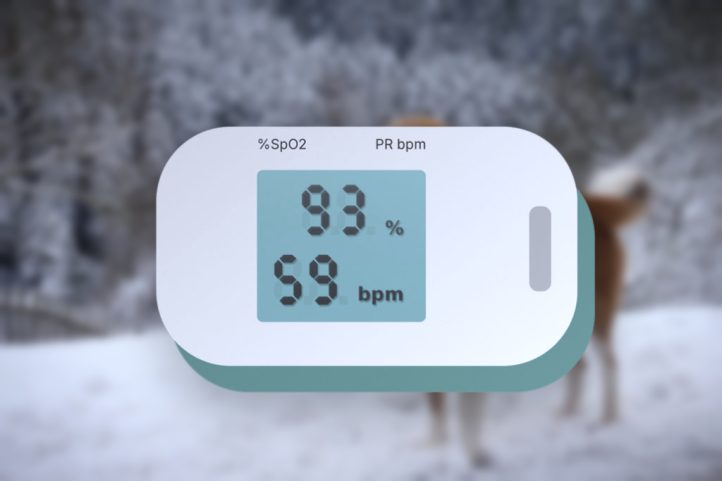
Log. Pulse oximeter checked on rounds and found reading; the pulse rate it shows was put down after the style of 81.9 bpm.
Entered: 59 bpm
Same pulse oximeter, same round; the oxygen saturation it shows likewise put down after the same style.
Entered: 93 %
